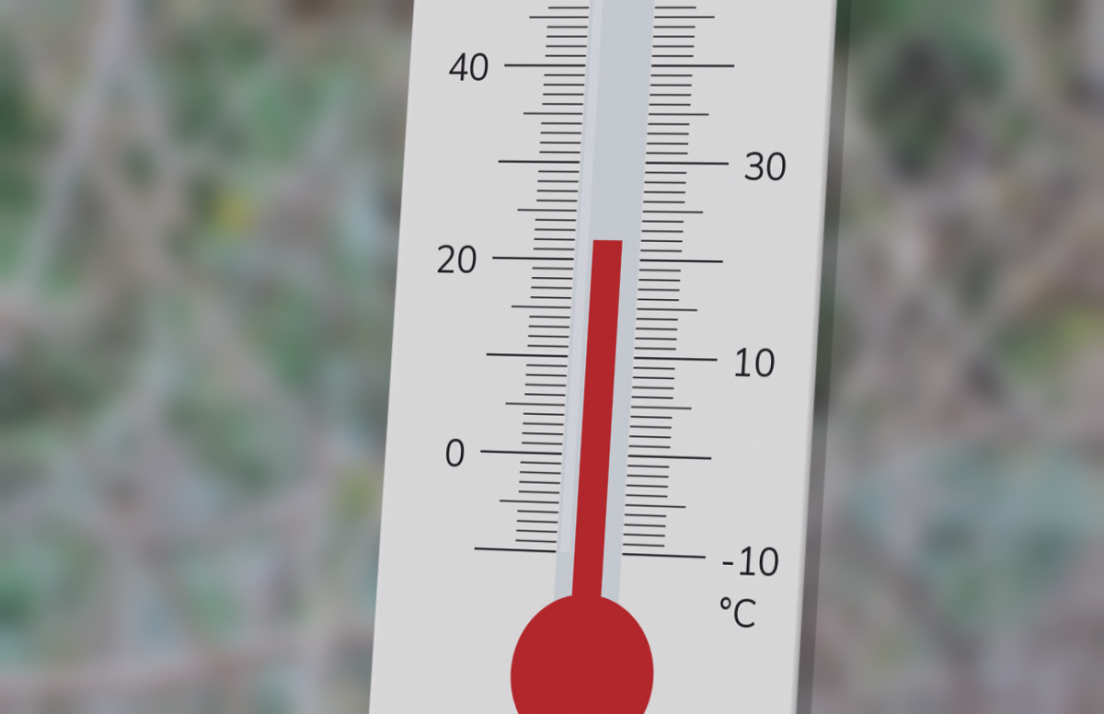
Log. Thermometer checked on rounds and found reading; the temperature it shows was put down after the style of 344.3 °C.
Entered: 22 °C
